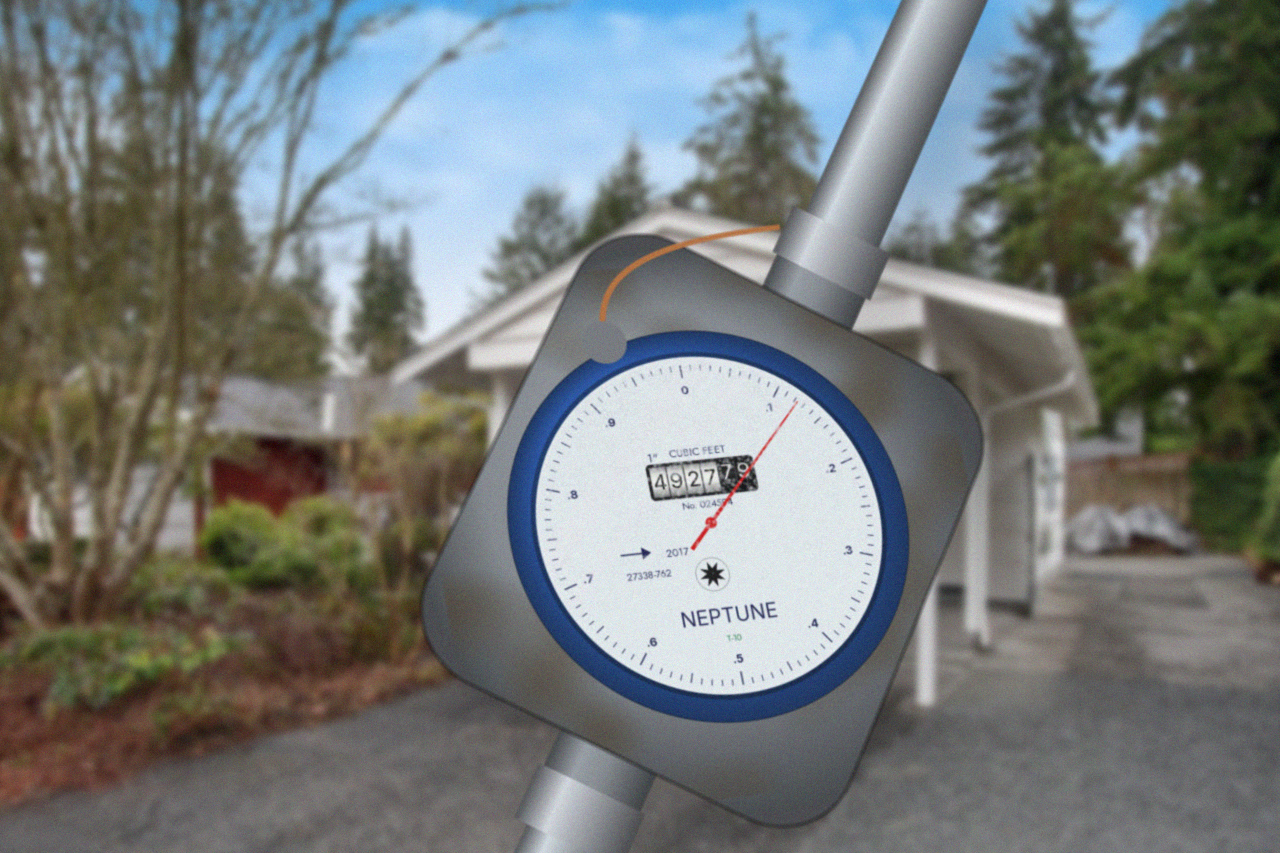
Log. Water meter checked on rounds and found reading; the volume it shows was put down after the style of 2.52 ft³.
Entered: 492779.12 ft³
